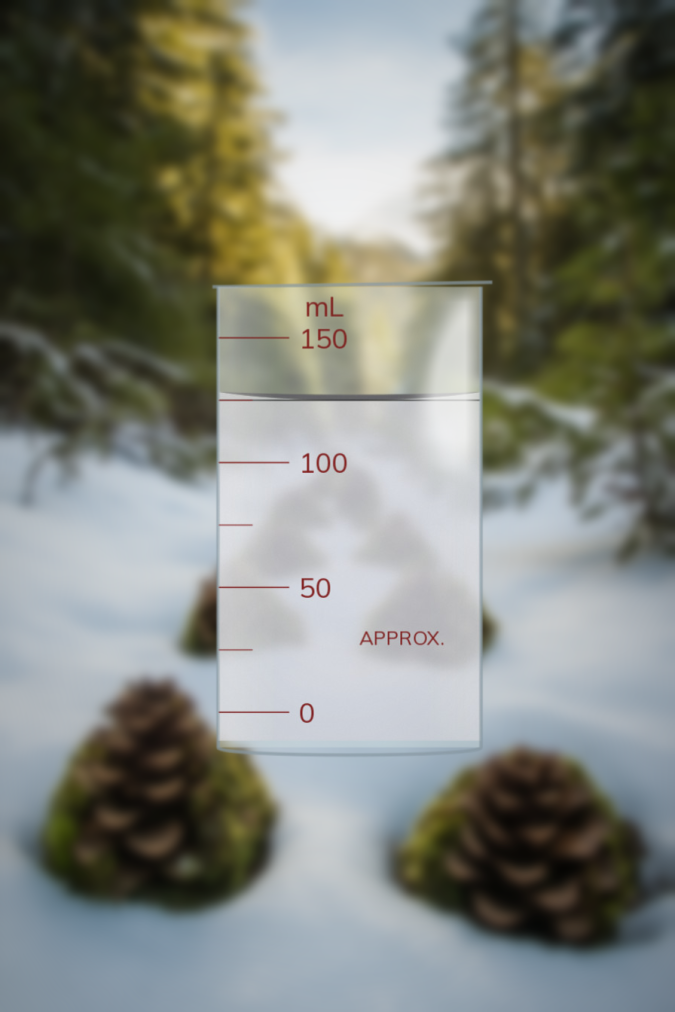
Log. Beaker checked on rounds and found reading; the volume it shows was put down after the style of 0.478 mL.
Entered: 125 mL
